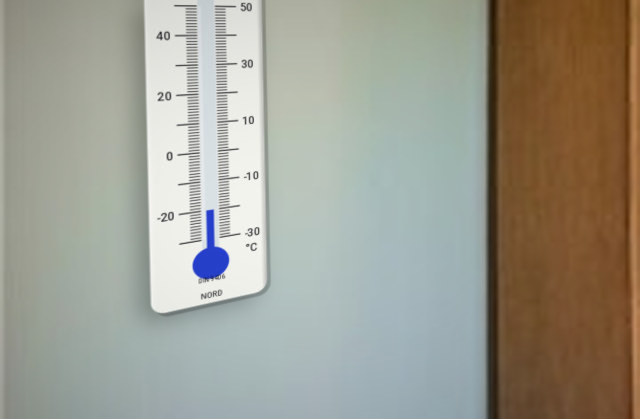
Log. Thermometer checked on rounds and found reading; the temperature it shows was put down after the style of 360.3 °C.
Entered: -20 °C
